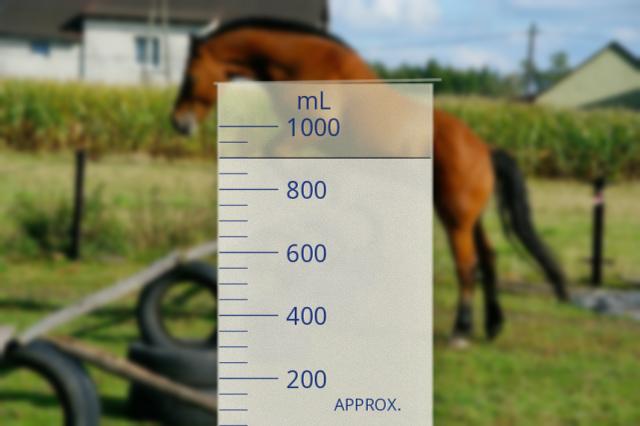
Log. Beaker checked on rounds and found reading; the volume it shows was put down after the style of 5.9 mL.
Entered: 900 mL
